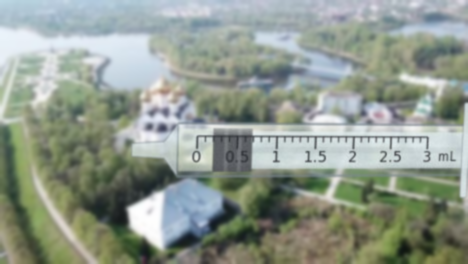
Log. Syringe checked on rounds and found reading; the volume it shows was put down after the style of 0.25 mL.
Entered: 0.2 mL
